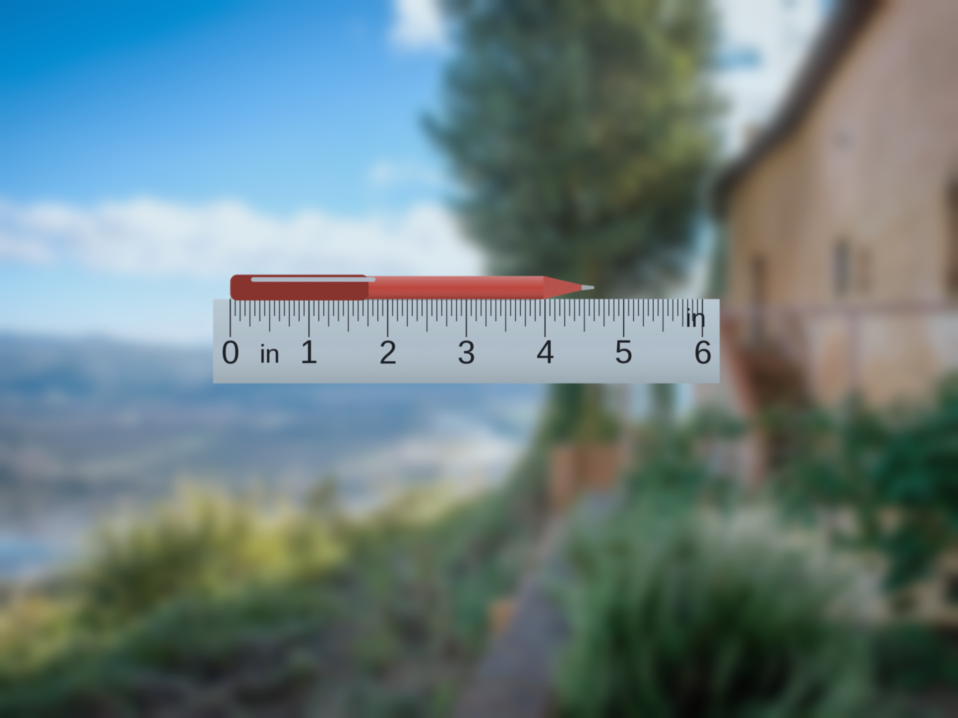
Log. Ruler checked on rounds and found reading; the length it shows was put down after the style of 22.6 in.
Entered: 4.625 in
